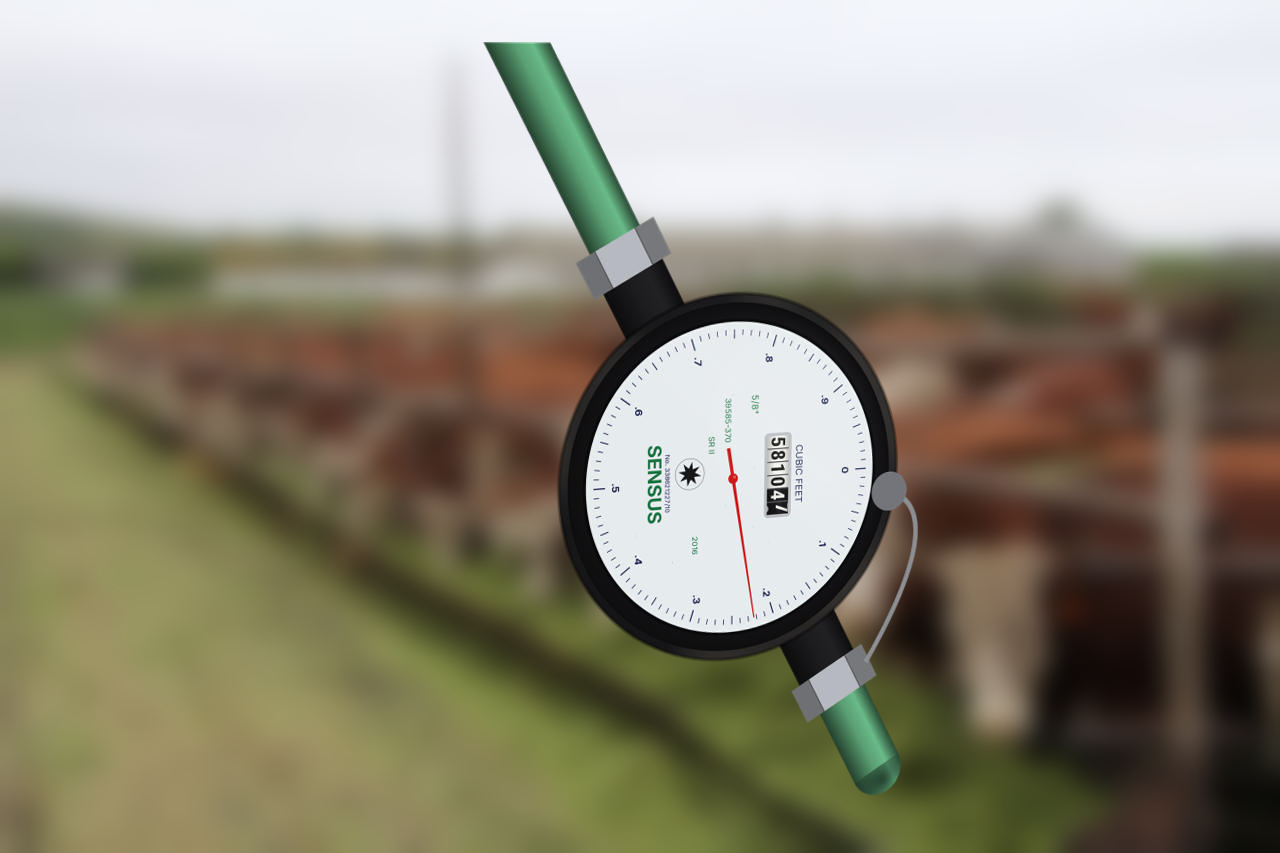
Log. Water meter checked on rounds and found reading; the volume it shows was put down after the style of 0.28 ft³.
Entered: 581047.22 ft³
